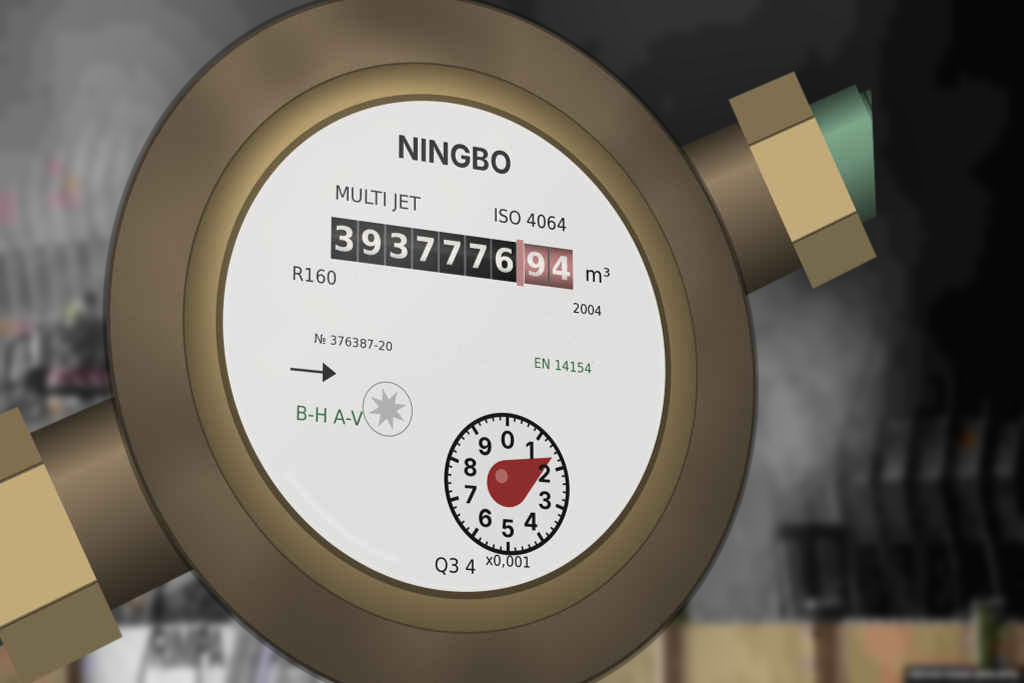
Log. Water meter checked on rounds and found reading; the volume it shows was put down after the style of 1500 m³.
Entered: 3937776.941 m³
